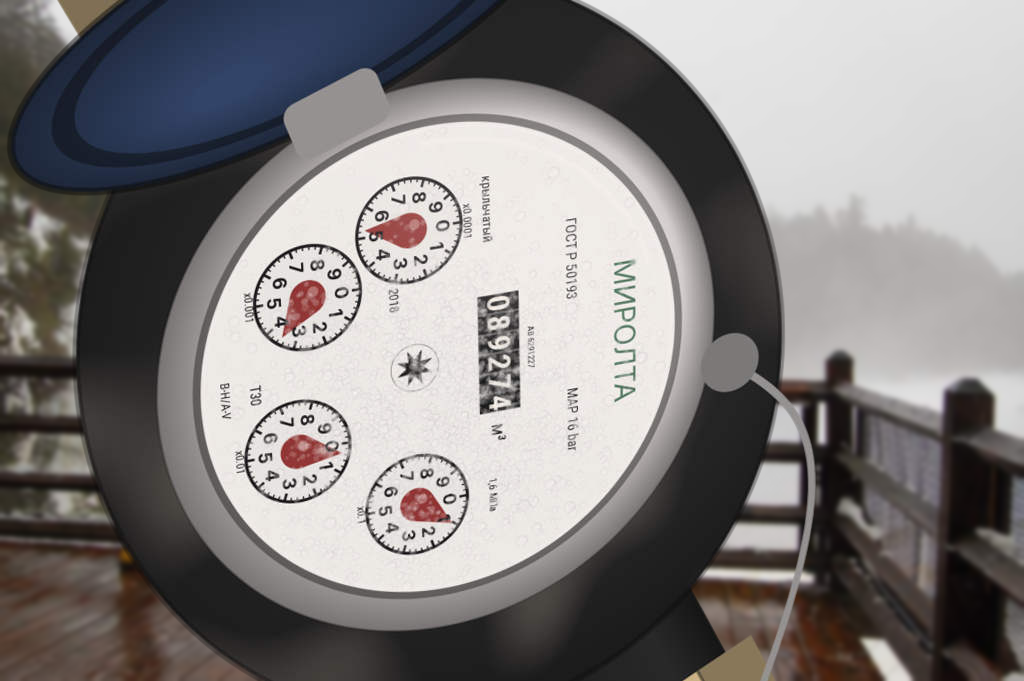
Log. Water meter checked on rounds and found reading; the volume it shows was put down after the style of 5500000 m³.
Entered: 89274.1035 m³
